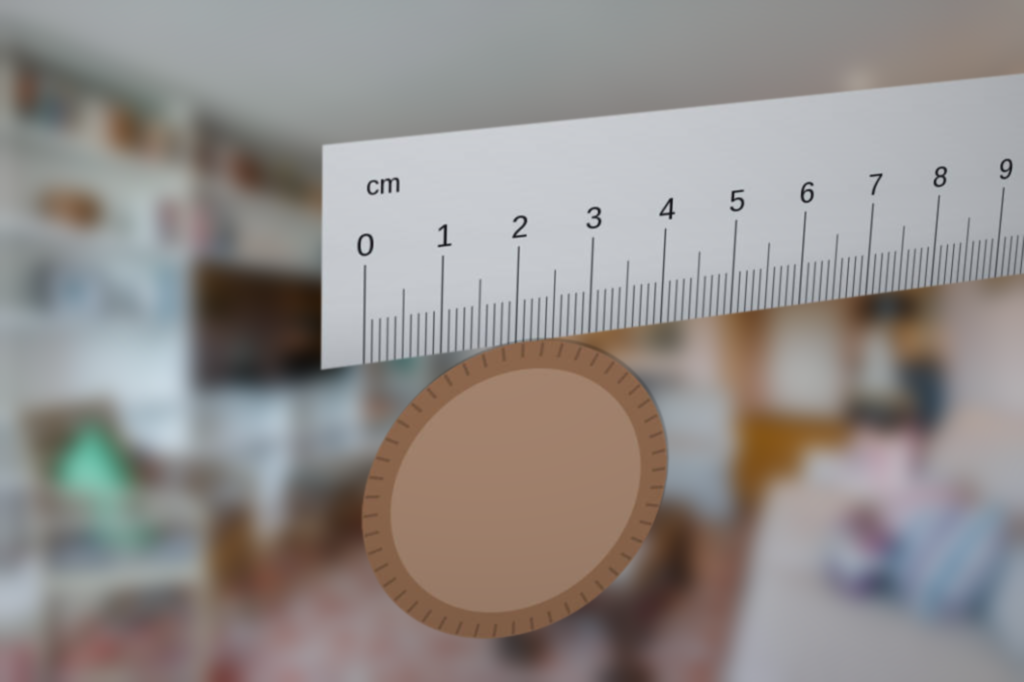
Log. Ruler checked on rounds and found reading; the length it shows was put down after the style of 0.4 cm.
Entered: 4.2 cm
